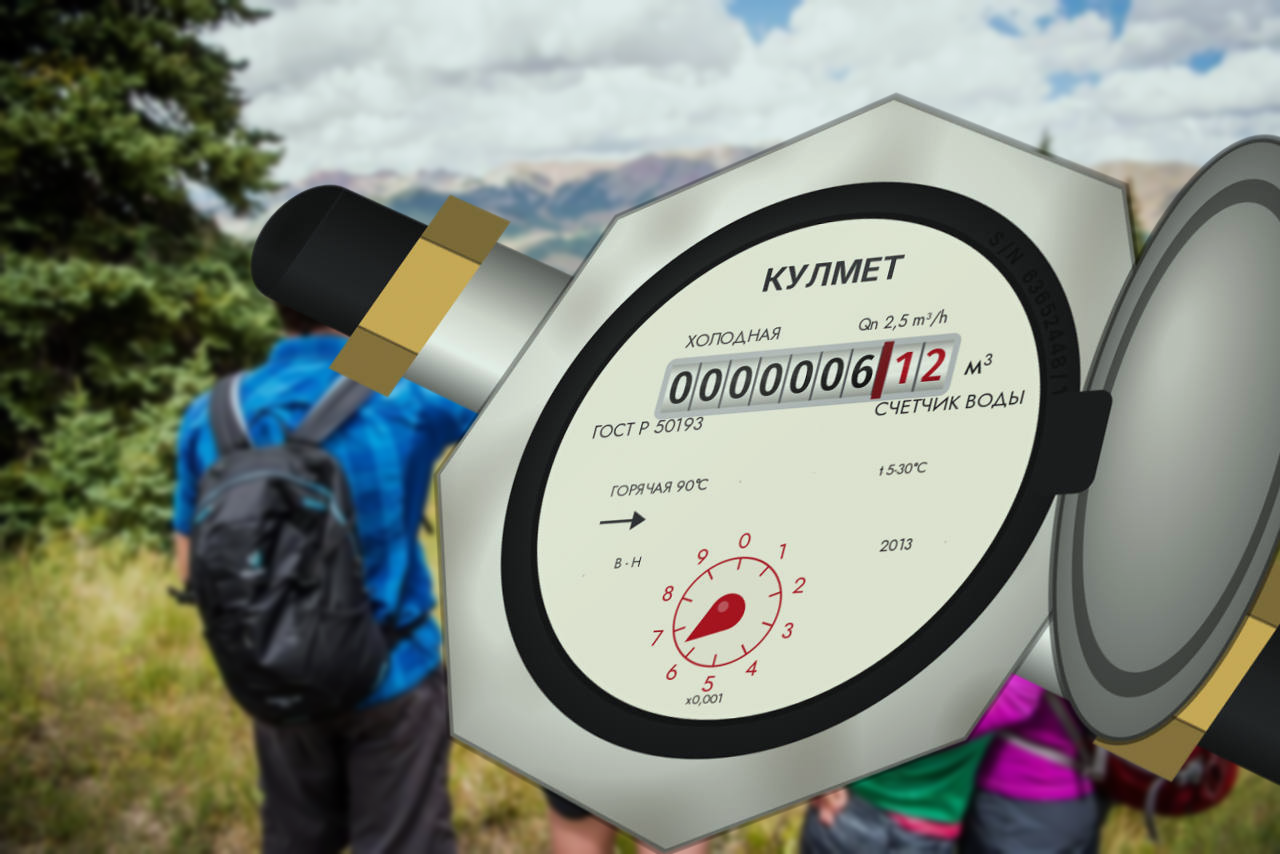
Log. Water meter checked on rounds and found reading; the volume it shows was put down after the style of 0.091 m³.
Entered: 6.126 m³
